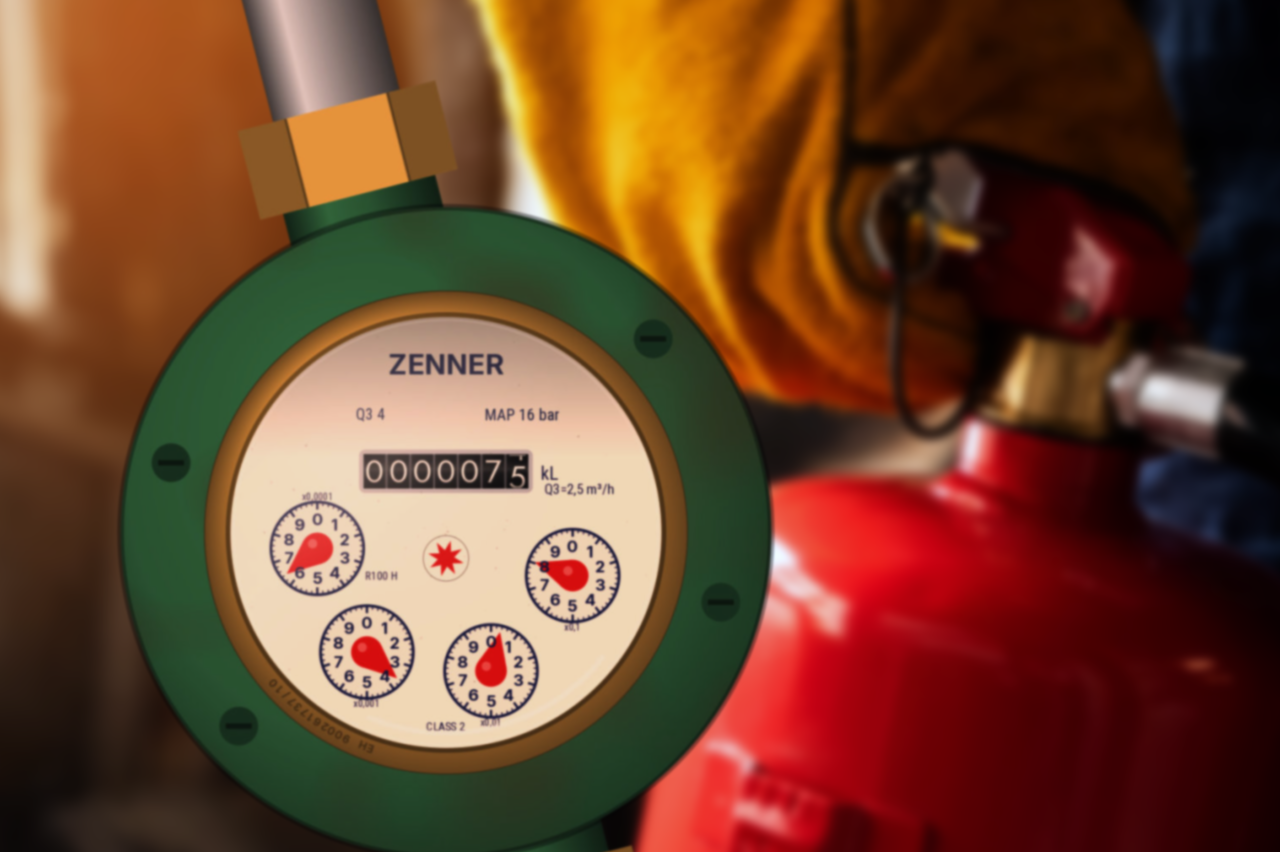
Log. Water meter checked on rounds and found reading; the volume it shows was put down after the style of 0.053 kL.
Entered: 74.8036 kL
